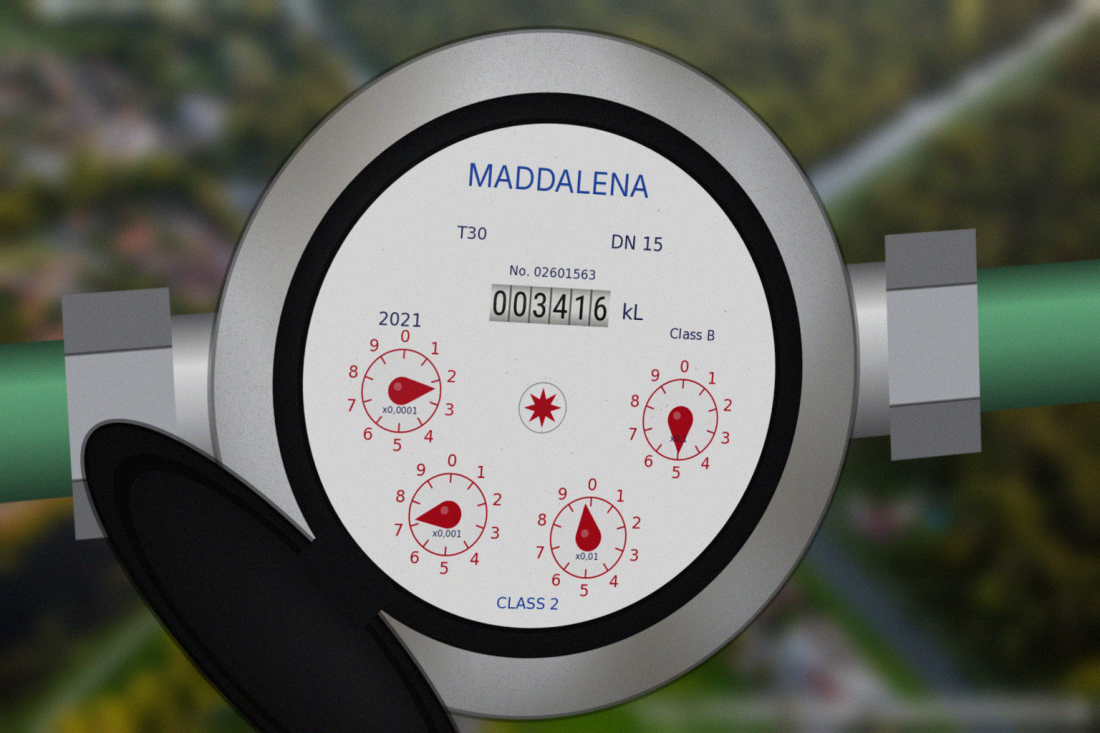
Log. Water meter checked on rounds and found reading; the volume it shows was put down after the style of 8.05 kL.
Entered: 3416.4972 kL
